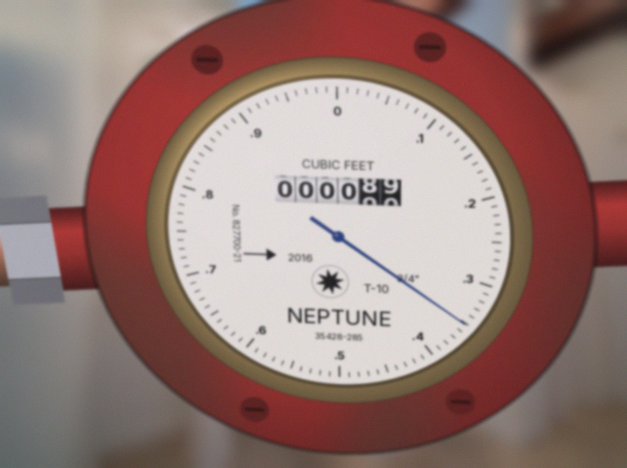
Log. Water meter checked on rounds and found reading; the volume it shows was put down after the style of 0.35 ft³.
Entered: 89.35 ft³
